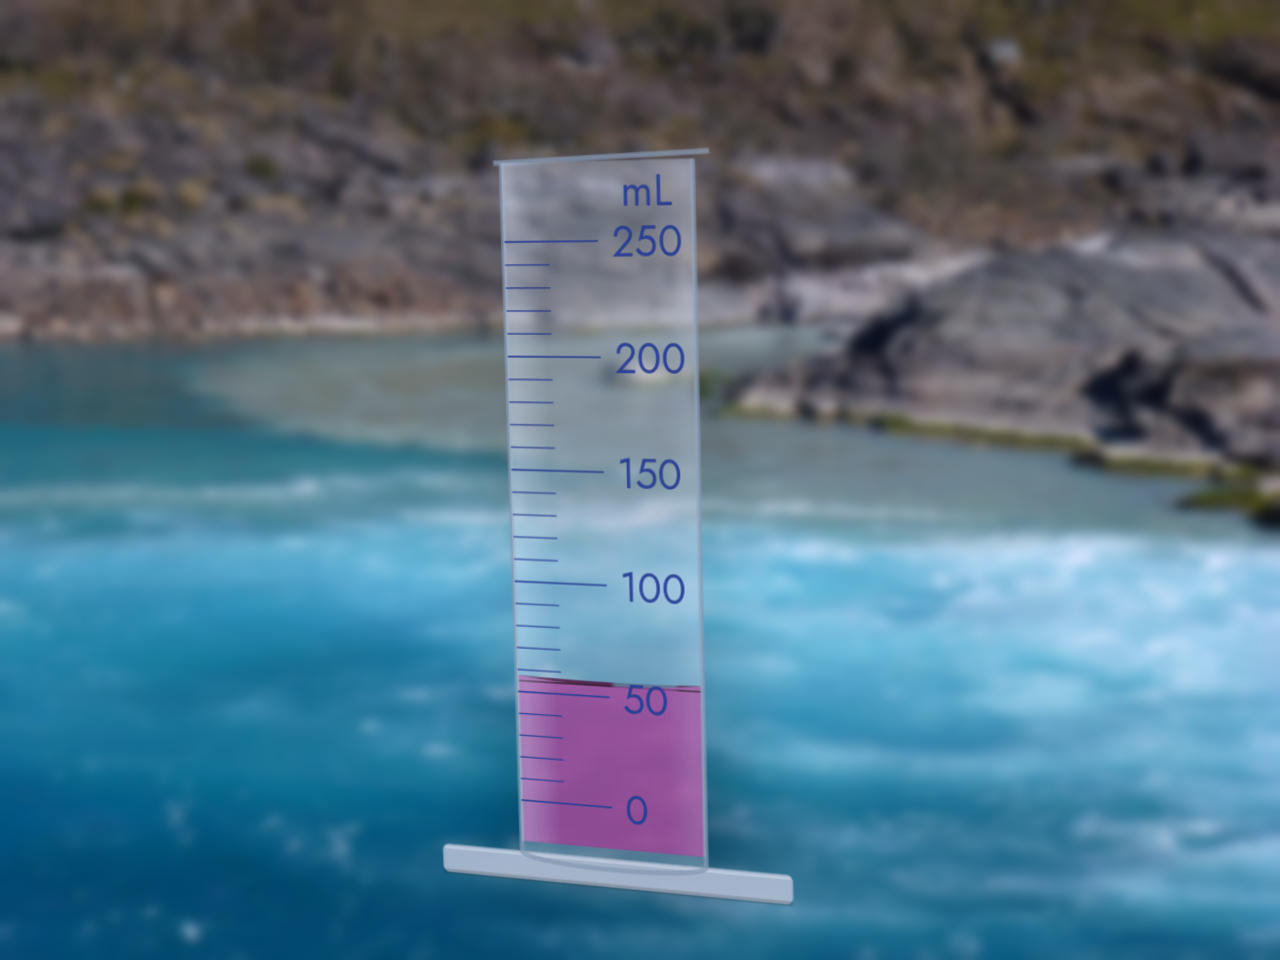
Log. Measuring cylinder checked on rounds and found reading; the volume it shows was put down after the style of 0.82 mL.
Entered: 55 mL
